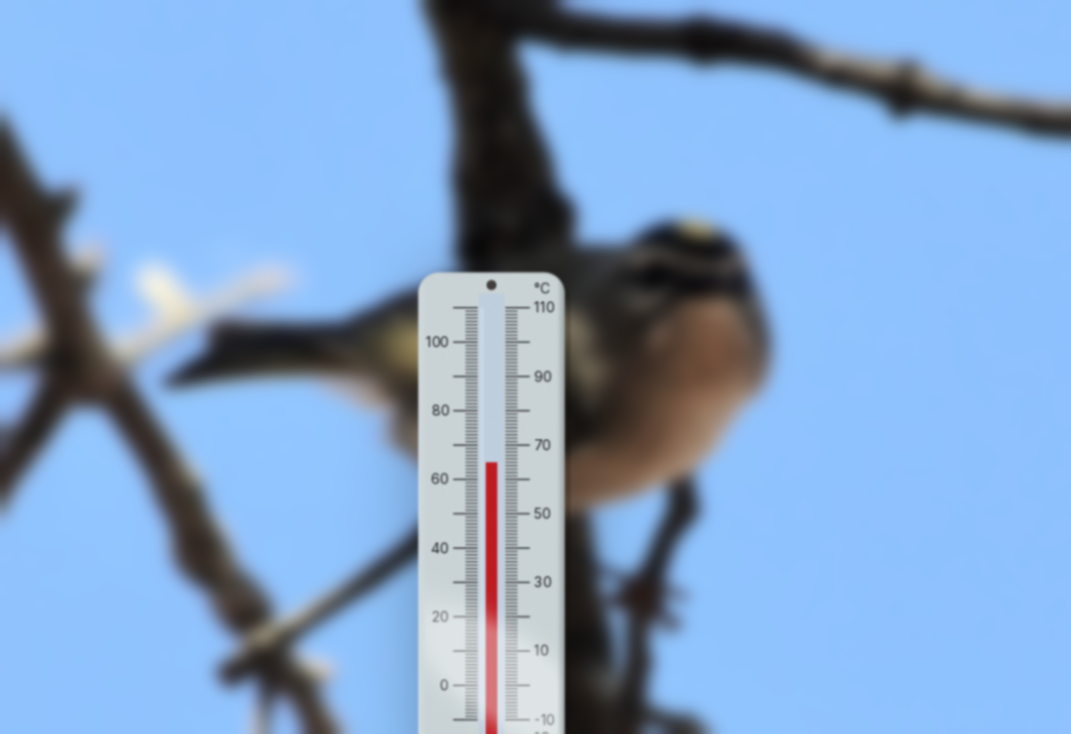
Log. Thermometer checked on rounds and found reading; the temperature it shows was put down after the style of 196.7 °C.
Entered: 65 °C
